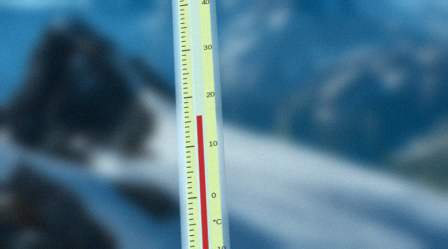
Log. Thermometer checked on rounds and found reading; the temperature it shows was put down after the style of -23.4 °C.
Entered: 16 °C
